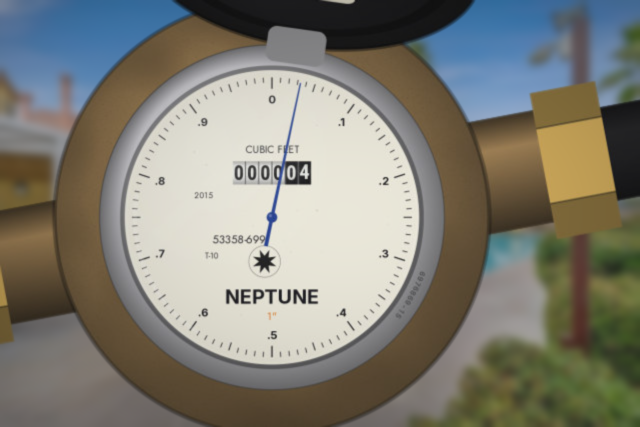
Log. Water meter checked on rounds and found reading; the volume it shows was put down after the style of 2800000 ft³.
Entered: 4.03 ft³
